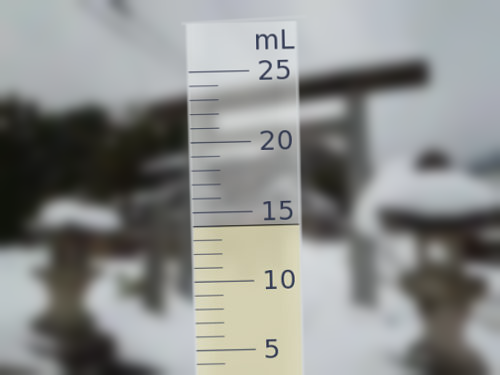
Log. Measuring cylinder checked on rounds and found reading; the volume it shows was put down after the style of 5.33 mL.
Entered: 14 mL
